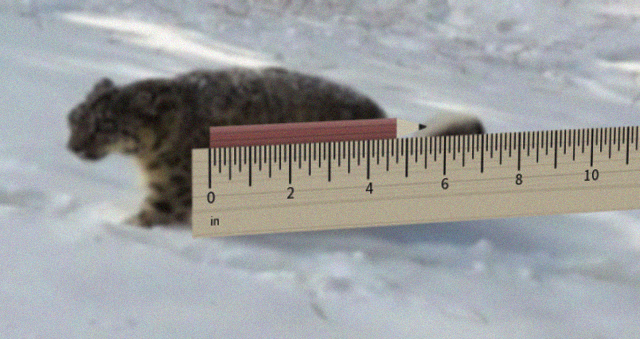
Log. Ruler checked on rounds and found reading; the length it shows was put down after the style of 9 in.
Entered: 5.5 in
